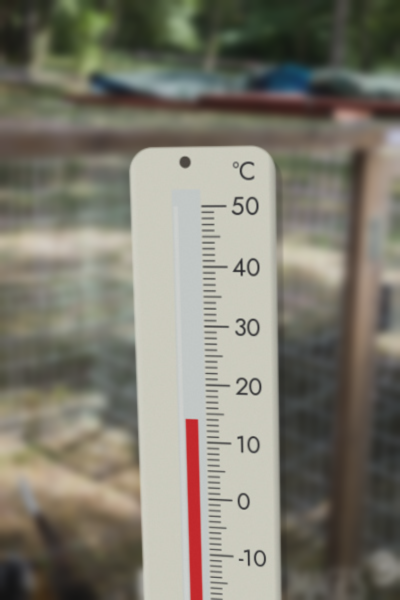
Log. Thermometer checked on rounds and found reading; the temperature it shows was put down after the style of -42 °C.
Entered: 14 °C
